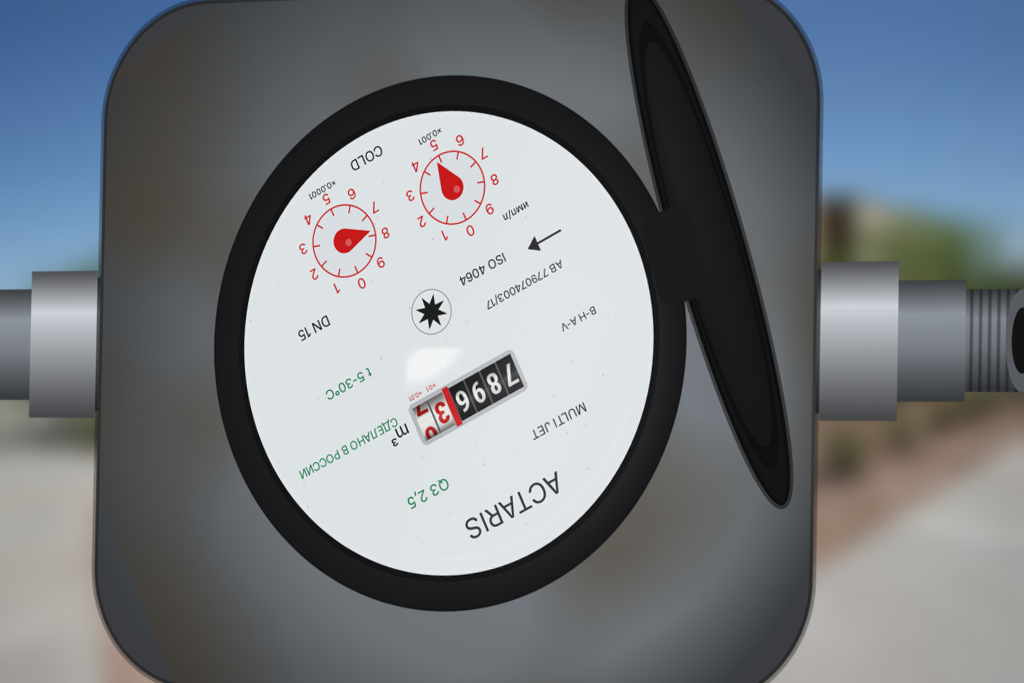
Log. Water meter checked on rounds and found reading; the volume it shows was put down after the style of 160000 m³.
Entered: 7896.3647 m³
